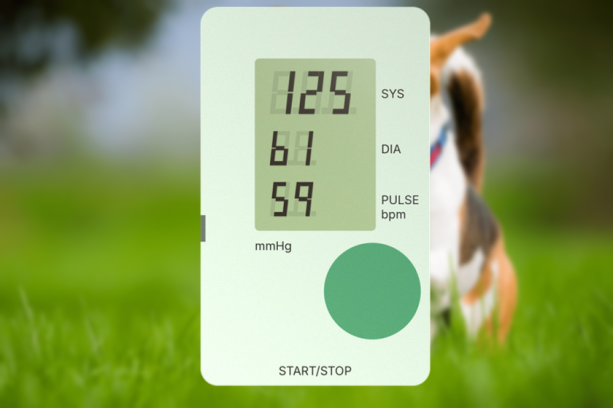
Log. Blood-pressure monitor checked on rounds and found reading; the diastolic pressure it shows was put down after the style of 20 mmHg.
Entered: 61 mmHg
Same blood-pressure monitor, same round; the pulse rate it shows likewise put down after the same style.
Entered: 59 bpm
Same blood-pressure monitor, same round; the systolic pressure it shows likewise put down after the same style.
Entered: 125 mmHg
